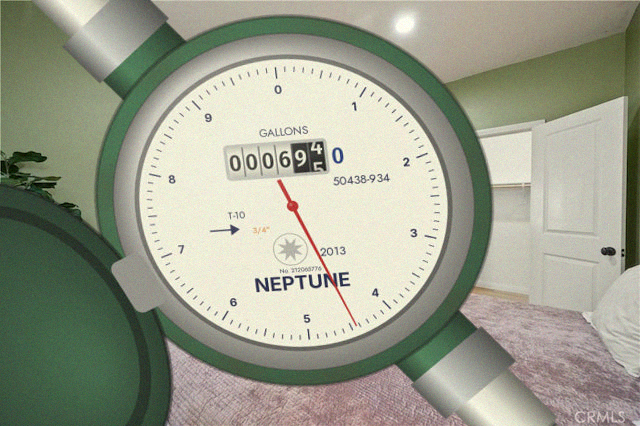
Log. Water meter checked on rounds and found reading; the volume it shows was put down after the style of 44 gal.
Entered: 6944.4 gal
